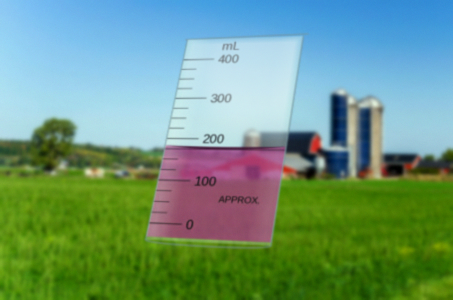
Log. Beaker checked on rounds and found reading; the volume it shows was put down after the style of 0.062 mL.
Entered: 175 mL
